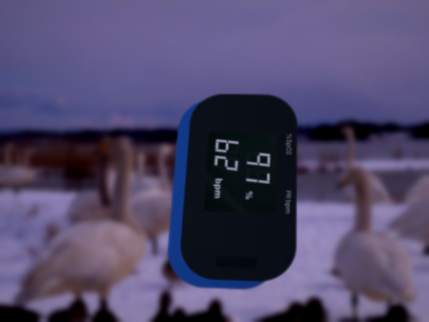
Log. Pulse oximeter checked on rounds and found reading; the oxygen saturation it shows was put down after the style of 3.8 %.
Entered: 97 %
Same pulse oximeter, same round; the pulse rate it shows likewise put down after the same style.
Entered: 62 bpm
